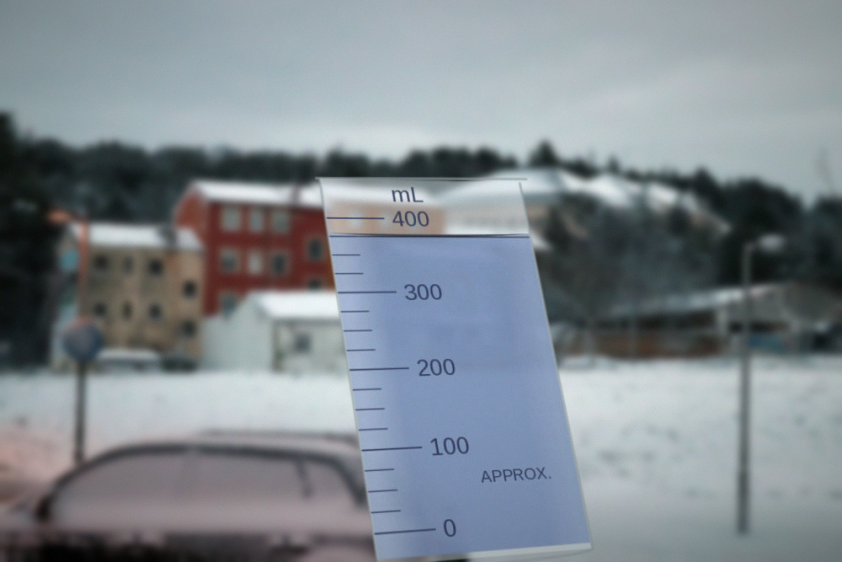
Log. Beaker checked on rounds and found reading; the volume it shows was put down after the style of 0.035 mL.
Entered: 375 mL
